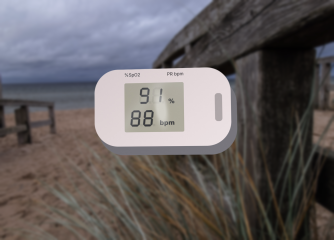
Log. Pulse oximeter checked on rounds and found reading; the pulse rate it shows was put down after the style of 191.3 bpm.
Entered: 88 bpm
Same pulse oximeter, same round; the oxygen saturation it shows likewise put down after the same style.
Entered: 91 %
